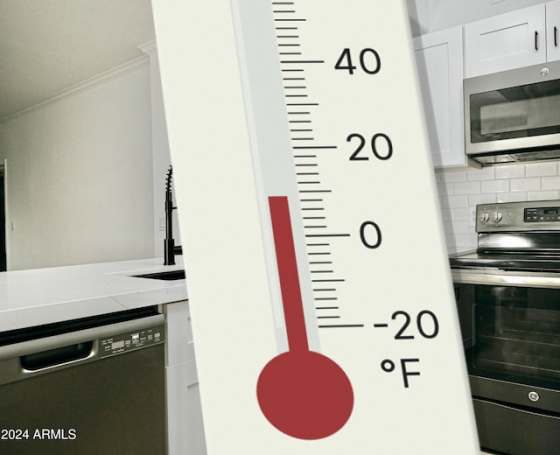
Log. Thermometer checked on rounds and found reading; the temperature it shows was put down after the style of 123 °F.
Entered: 9 °F
